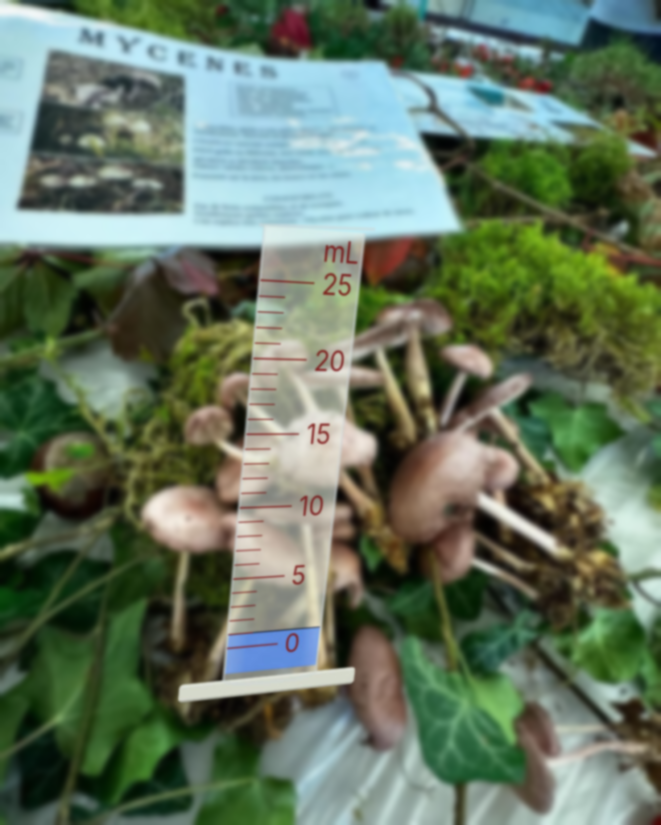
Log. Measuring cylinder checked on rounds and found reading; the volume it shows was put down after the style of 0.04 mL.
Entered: 1 mL
